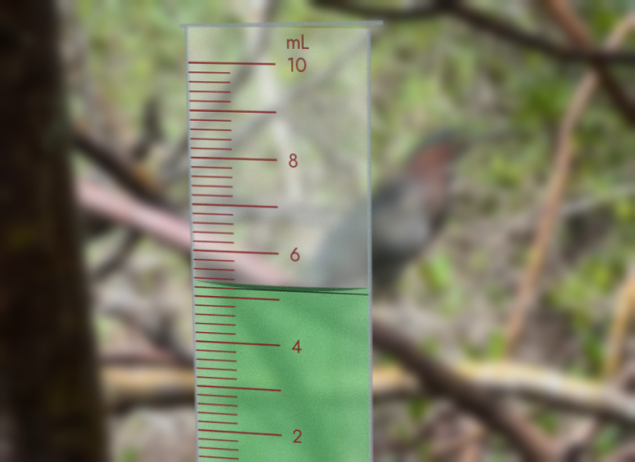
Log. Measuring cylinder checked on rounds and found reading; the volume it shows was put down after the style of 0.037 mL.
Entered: 5.2 mL
